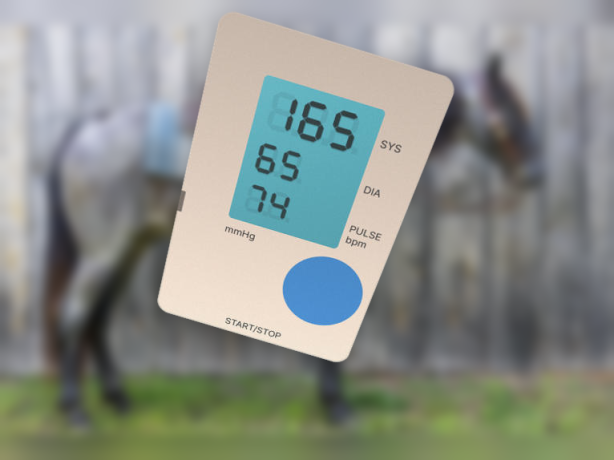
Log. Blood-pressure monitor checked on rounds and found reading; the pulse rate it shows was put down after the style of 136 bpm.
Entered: 74 bpm
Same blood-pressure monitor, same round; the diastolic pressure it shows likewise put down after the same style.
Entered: 65 mmHg
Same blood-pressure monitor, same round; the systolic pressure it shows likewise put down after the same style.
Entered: 165 mmHg
